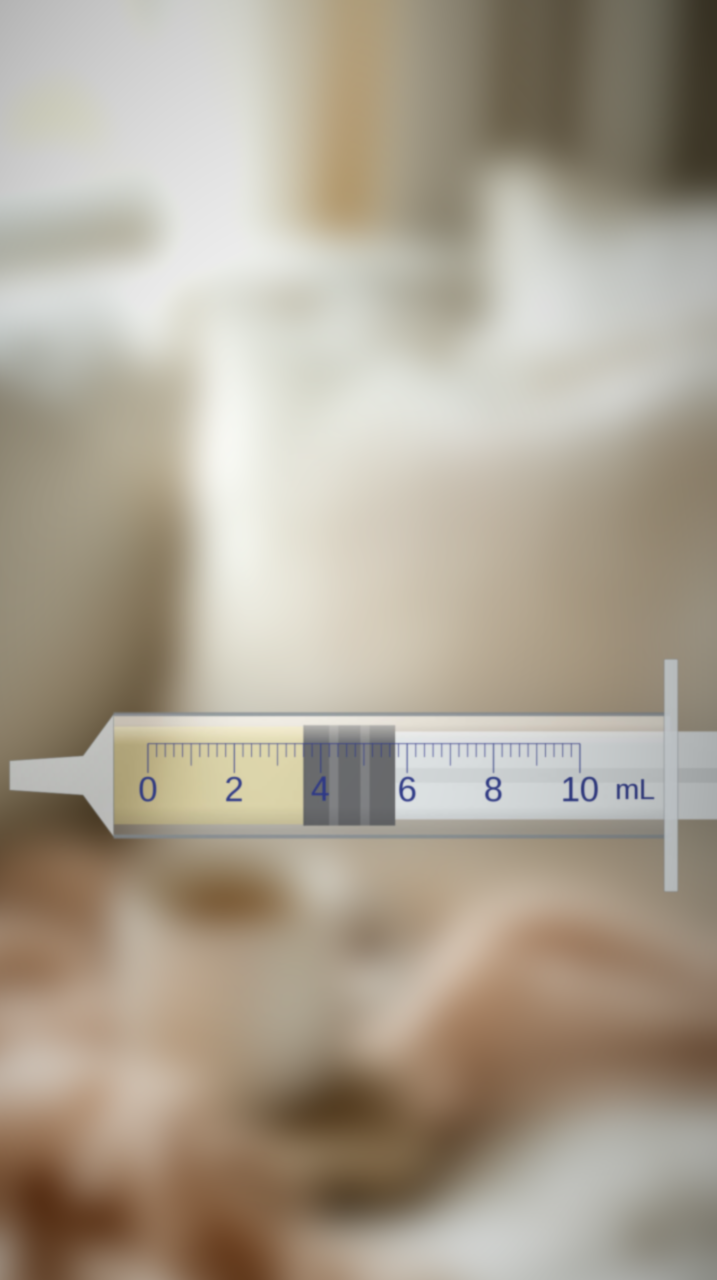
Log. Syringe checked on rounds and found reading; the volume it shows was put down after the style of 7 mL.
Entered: 3.6 mL
